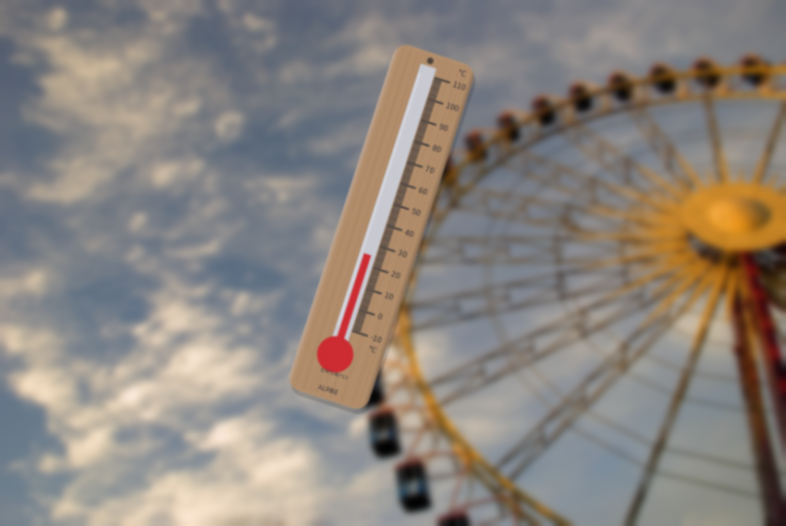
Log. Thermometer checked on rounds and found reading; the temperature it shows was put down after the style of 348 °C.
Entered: 25 °C
